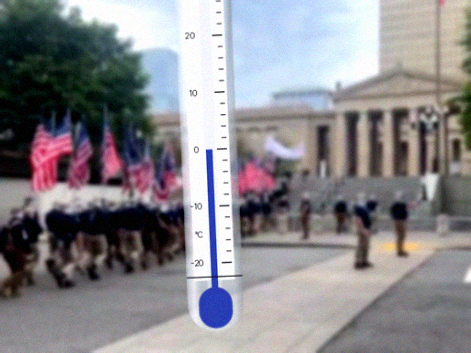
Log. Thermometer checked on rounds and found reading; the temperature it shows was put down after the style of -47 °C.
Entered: 0 °C
